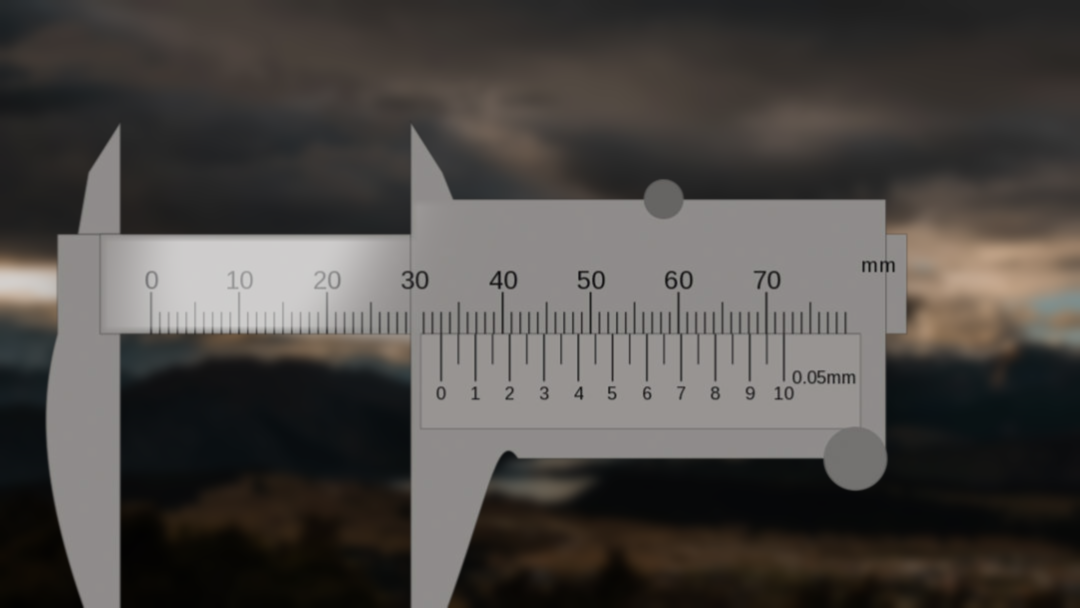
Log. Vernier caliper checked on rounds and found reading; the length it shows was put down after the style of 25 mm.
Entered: 33.0 mm
